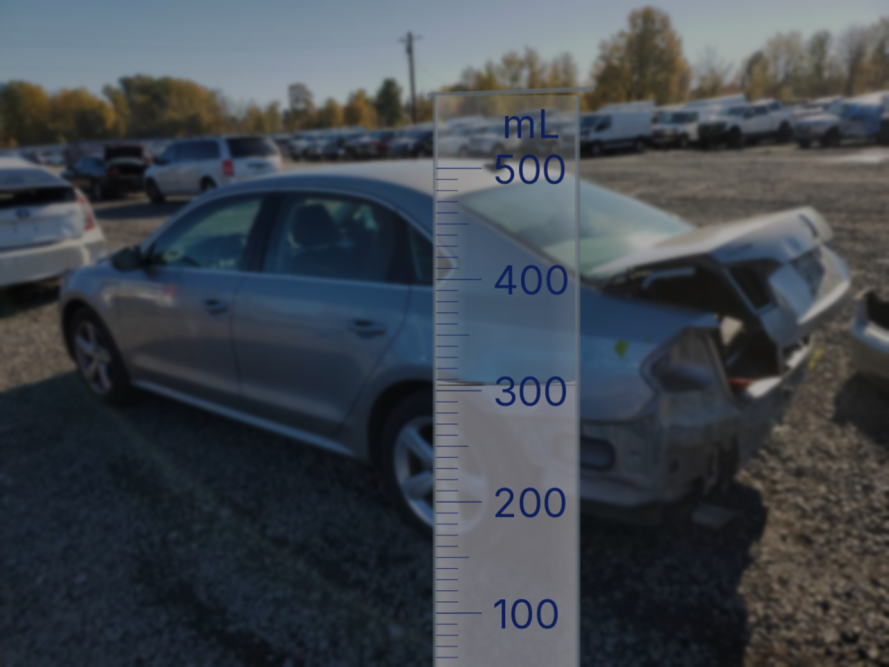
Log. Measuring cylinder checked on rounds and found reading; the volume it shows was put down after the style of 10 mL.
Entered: 305 mL
